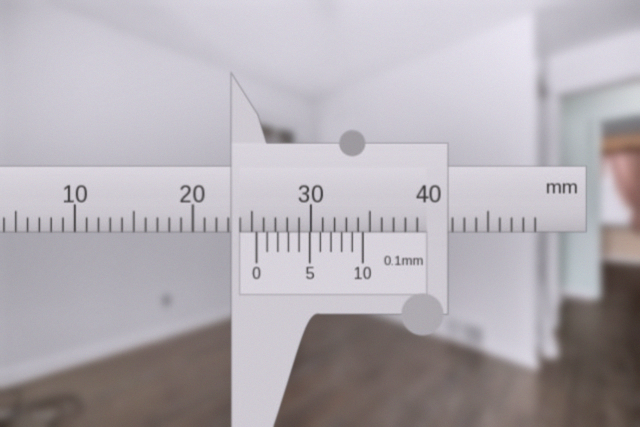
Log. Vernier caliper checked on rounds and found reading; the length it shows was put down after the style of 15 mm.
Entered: 25.4 mm
